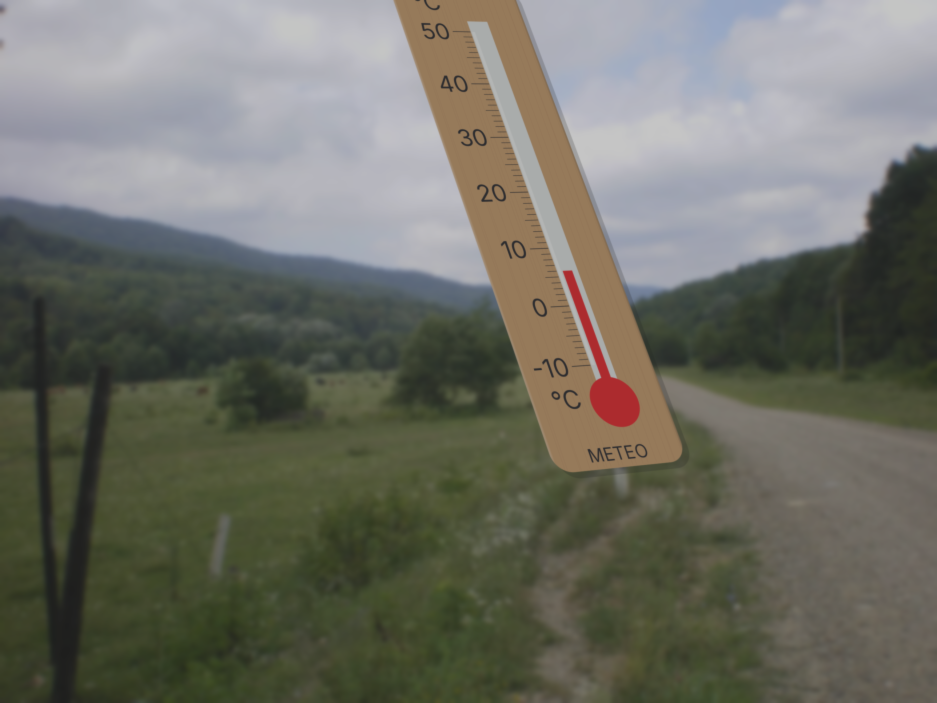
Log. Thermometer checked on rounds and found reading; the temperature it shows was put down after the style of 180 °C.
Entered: 6 °C
